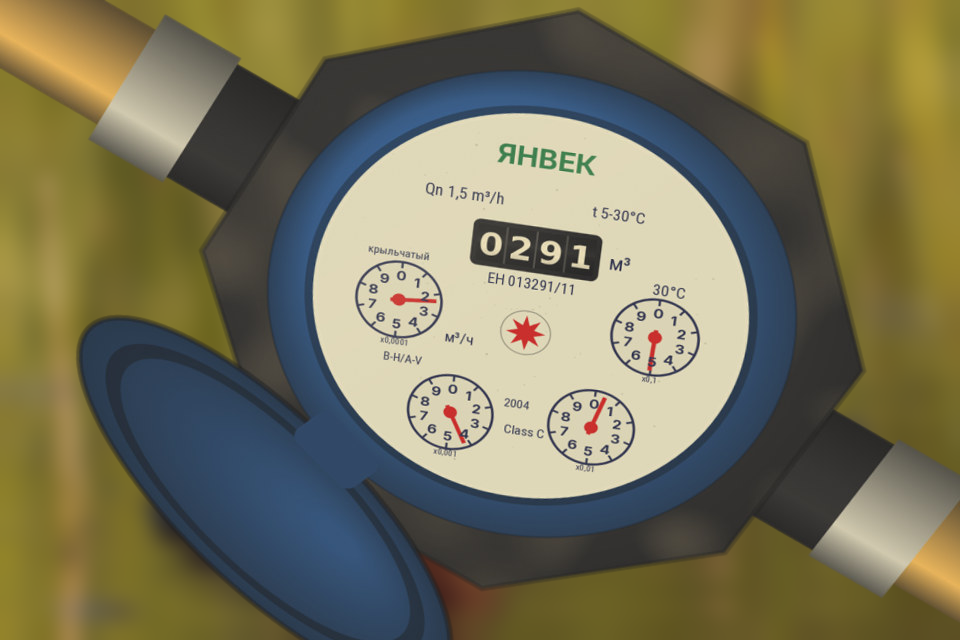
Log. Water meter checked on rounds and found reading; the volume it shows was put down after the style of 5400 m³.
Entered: 291.5042 m³
